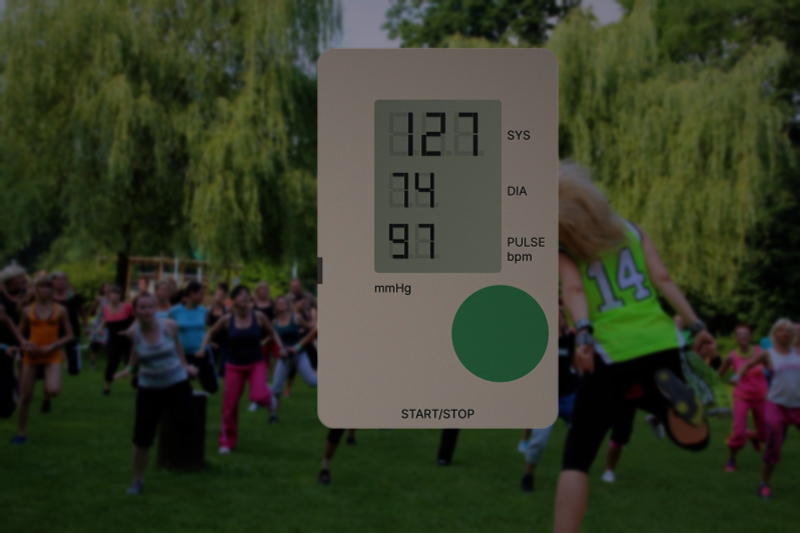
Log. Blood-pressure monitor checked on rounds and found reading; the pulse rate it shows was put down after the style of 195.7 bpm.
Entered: 97 bpm
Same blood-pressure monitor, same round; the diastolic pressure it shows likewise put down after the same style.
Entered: 74 mmHg
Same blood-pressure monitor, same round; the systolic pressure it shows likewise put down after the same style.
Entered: 127 mmHg
